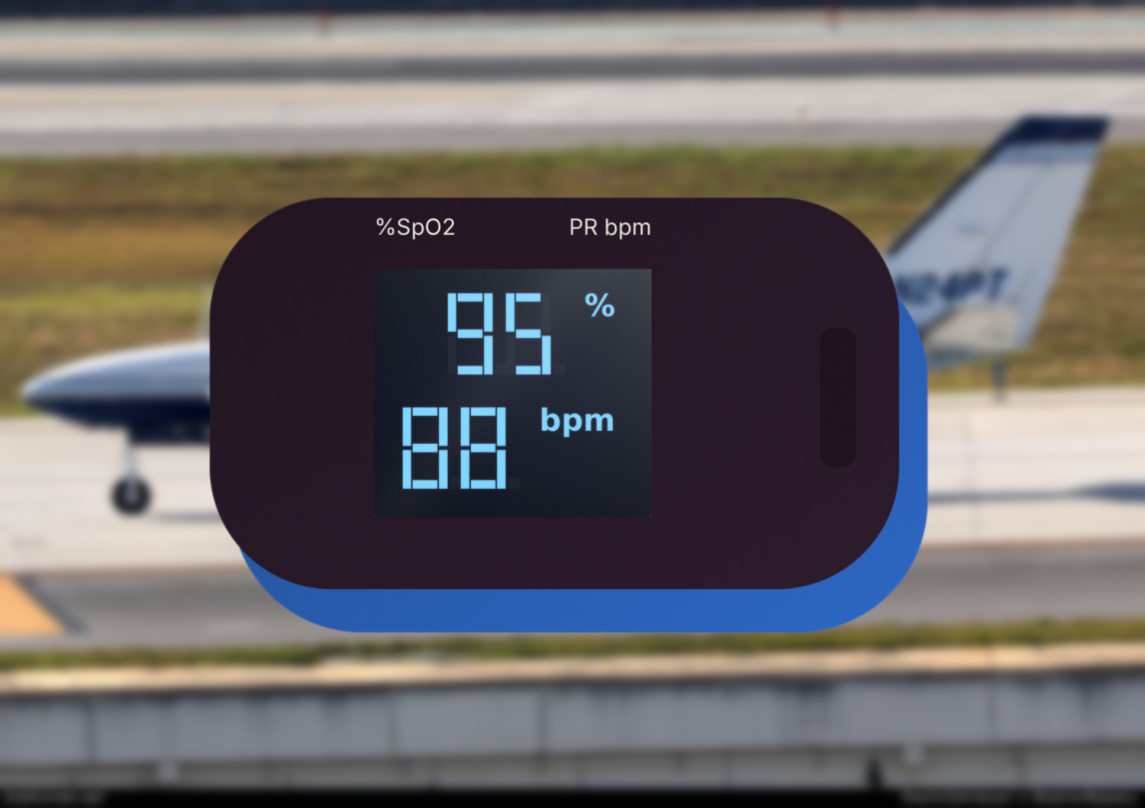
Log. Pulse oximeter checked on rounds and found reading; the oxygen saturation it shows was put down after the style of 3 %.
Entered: 95 %
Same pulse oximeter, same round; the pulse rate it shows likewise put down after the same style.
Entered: 88 bpm
